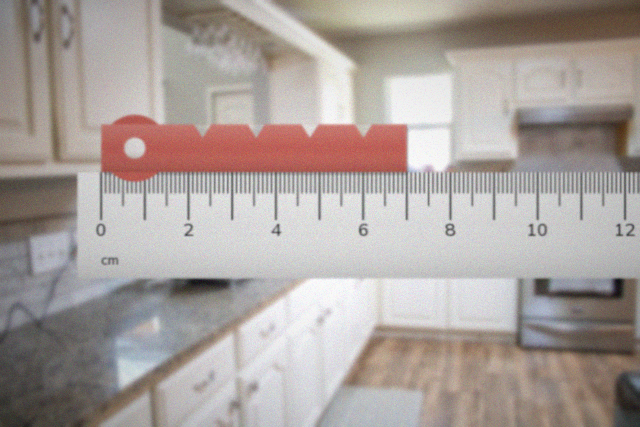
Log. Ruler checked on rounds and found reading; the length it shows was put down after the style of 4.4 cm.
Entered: 7 cm
